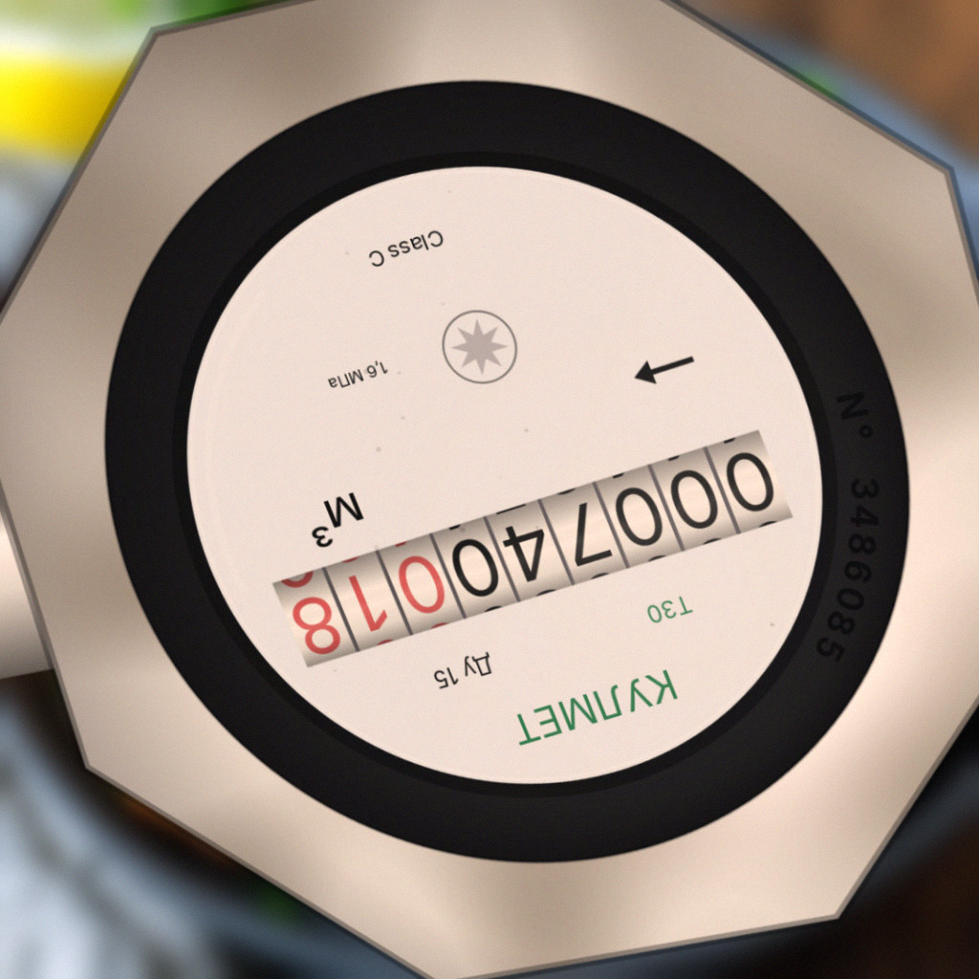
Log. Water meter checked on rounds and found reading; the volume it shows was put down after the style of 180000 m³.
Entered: 740.018 m³
